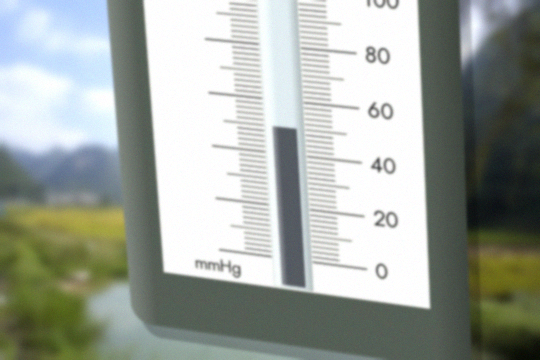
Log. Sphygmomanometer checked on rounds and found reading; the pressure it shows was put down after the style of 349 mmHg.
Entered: 50 mmHg
